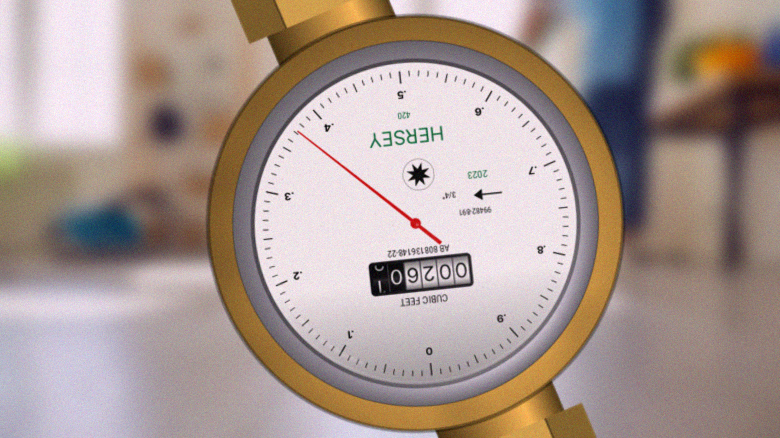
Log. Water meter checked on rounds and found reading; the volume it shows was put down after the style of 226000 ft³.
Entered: 2601.37 ft³
